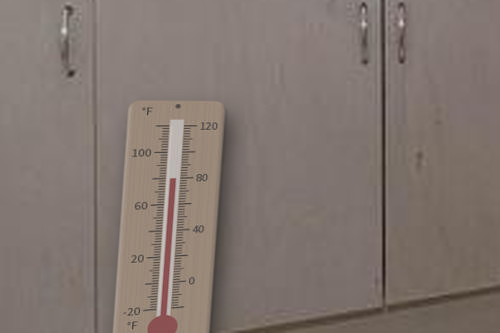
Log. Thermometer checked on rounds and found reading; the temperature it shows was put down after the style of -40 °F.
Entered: 80 °F
